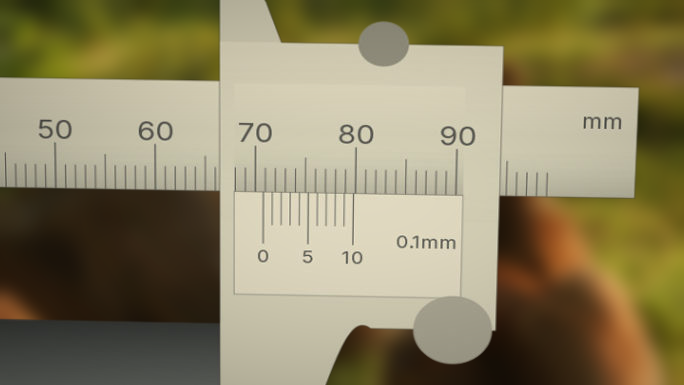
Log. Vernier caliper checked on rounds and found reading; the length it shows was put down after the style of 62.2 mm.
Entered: 70.8 mm
